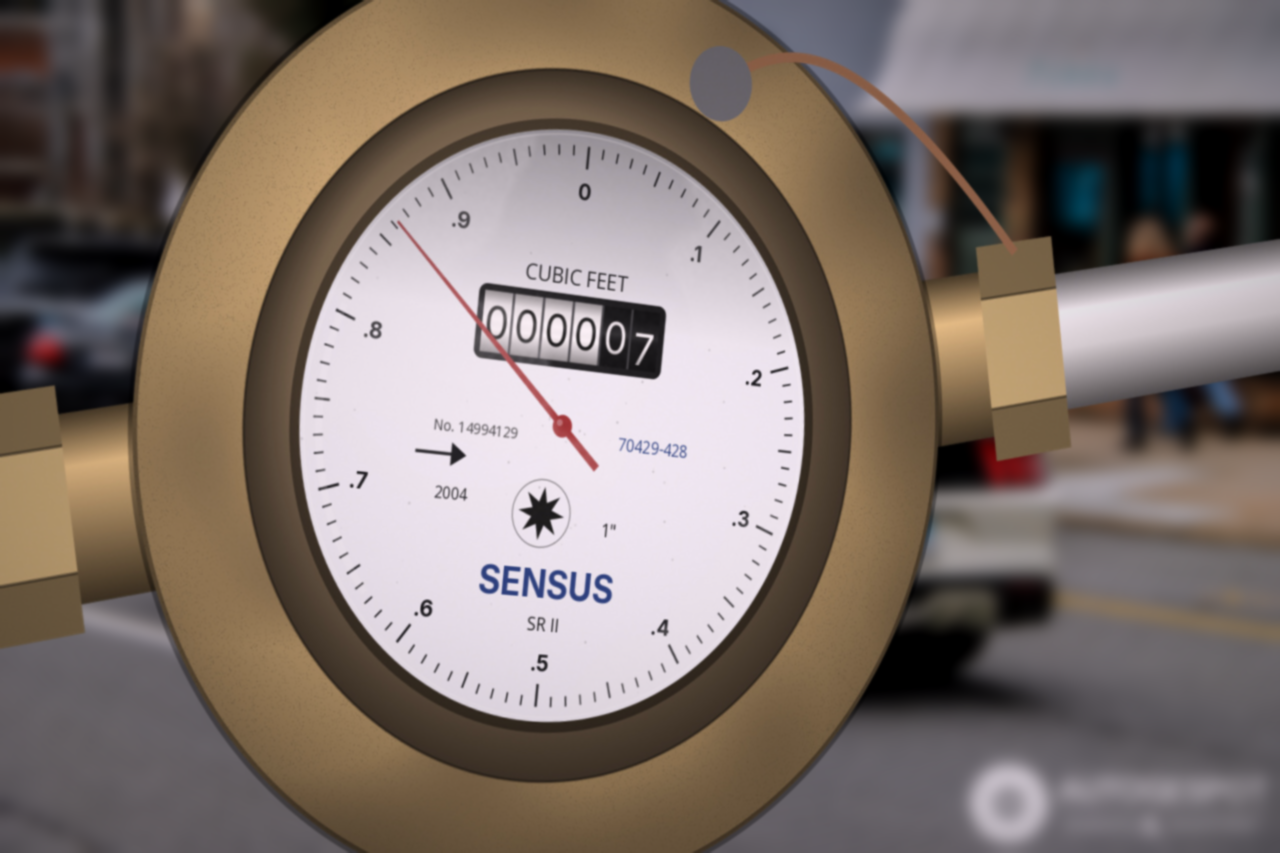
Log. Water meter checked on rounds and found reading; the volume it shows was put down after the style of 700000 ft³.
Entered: 6.86 ft³
